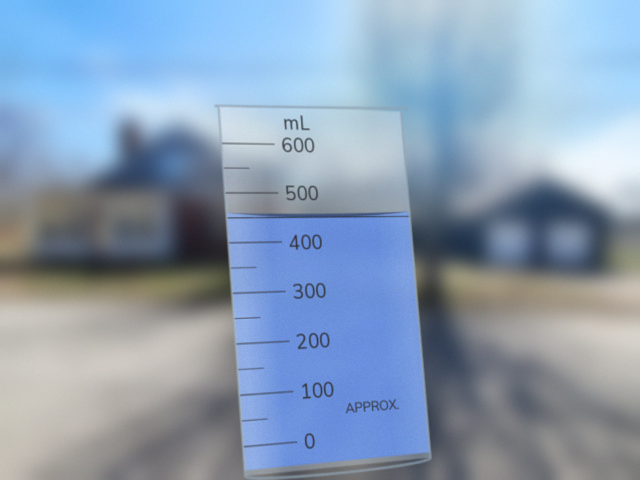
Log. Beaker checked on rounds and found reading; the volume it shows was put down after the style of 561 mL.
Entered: 450 mL
